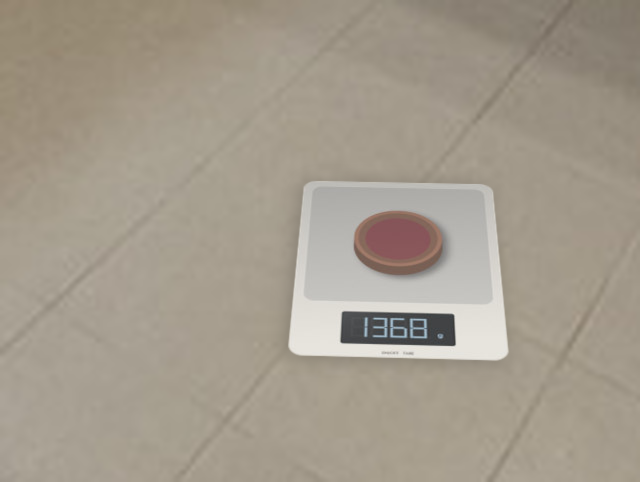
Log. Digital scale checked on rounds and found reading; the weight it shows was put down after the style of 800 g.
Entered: 1368 g
